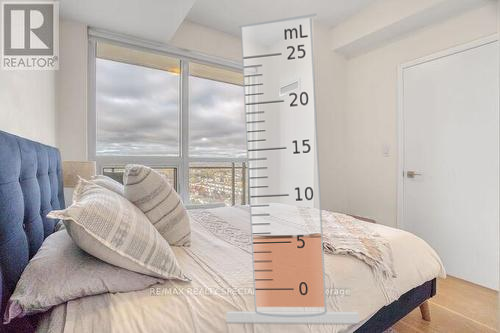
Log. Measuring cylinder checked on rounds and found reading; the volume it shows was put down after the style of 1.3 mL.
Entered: 5.5 mL
